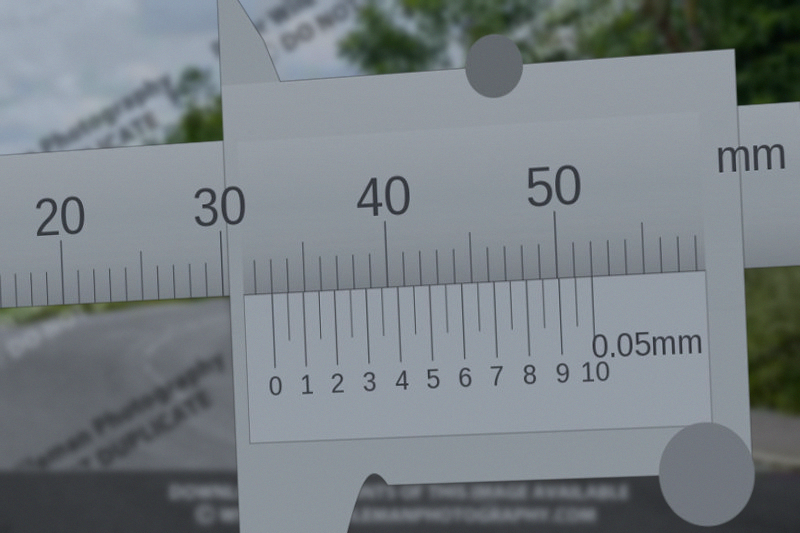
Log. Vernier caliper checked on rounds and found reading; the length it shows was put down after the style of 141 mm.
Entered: 33.0 mm
